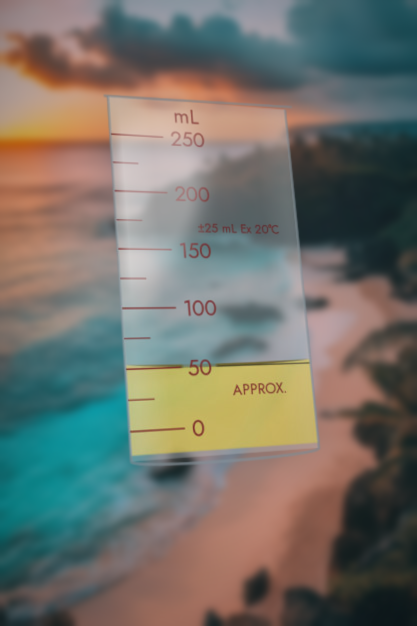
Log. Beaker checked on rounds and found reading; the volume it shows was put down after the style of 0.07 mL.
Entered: 50 mL
